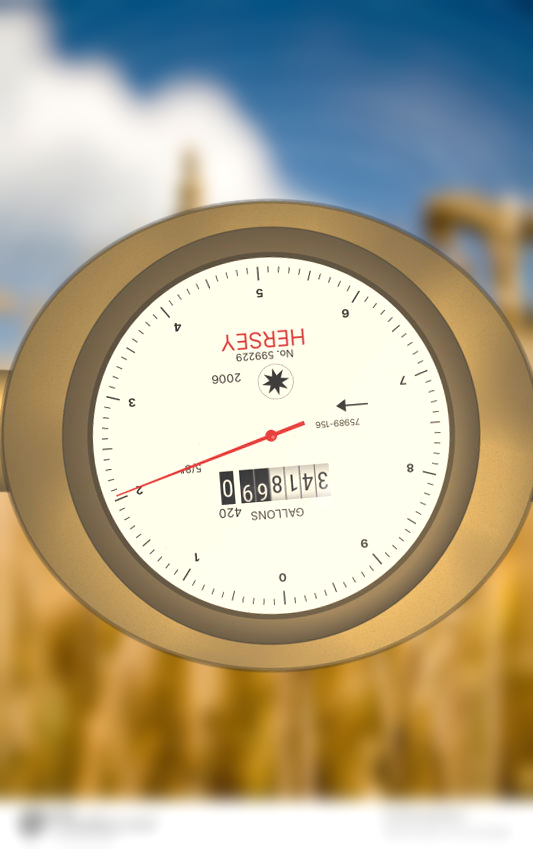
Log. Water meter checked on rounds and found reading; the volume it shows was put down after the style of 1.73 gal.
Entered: 3418692.0 gal
